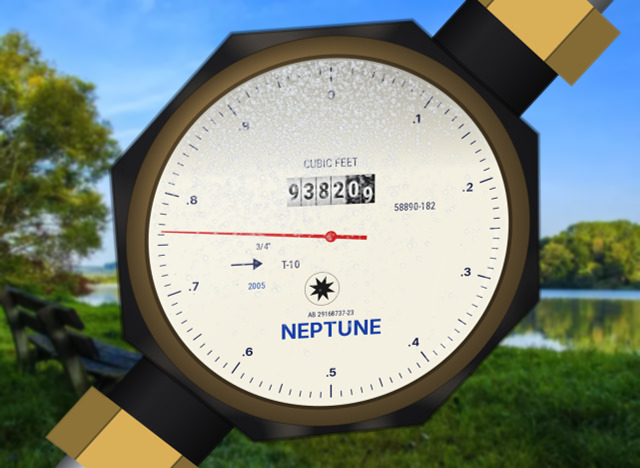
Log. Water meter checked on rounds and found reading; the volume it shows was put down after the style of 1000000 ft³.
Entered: 938208.76 ft³
